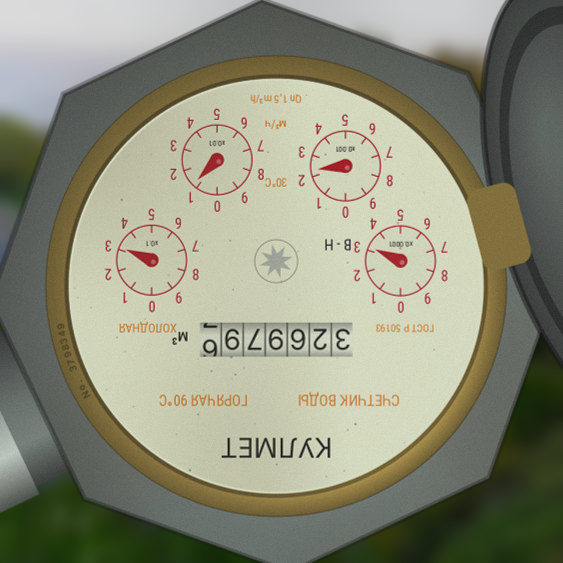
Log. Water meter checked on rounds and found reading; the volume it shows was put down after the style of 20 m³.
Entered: 3269796.3123 m³
